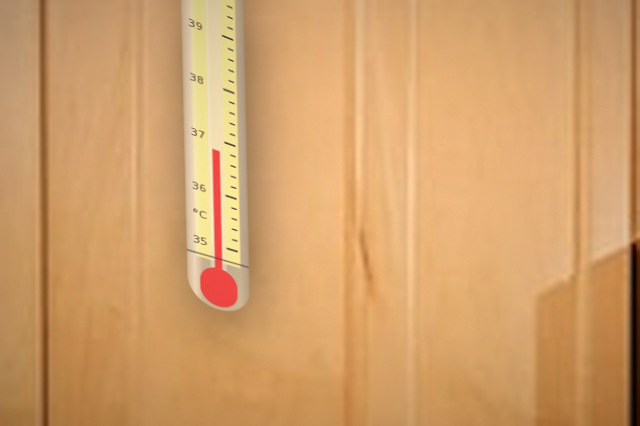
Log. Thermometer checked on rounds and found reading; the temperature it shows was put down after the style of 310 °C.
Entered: 36.8 °C
